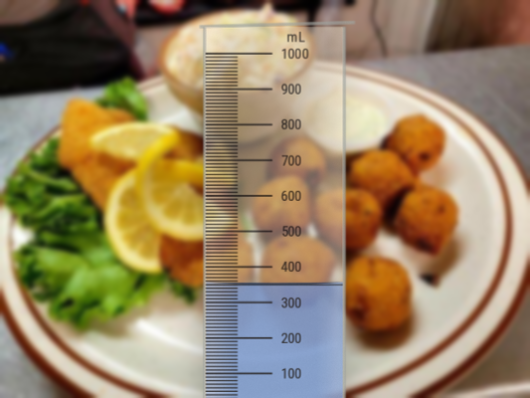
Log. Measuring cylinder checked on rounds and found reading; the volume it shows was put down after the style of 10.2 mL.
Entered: 350 mL
